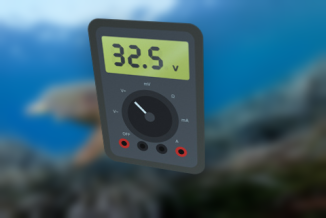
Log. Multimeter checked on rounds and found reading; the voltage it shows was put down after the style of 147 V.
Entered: 32.5 V
